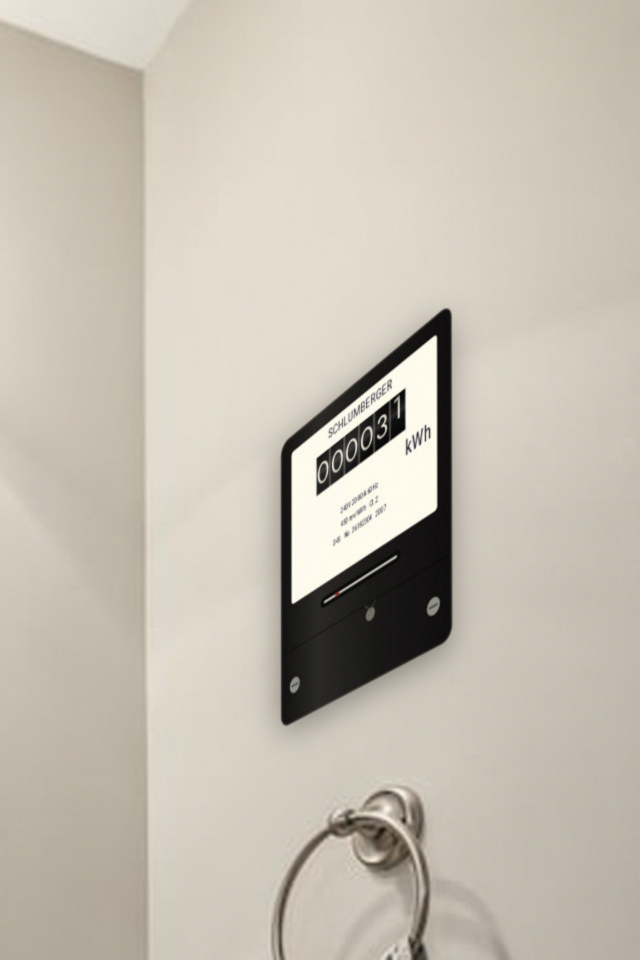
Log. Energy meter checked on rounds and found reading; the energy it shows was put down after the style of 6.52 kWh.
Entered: 31 kWh
